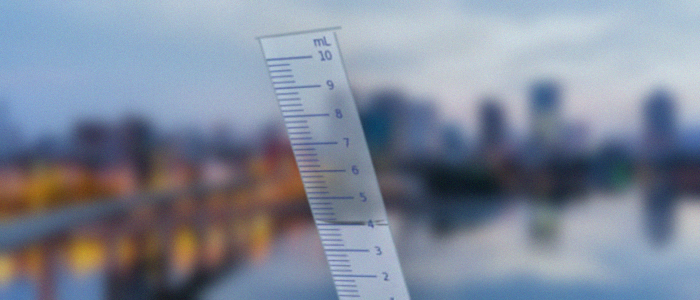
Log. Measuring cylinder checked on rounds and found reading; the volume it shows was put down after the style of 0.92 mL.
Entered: 4 mL
